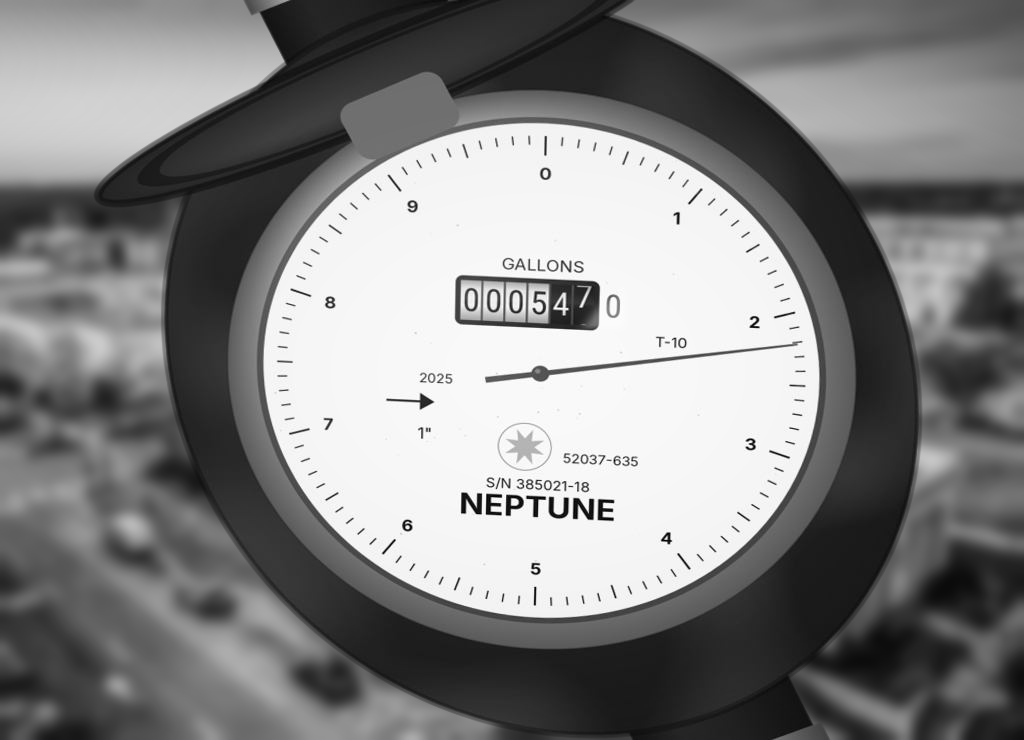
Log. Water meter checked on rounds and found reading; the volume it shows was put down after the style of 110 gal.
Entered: 5472.2 gal
